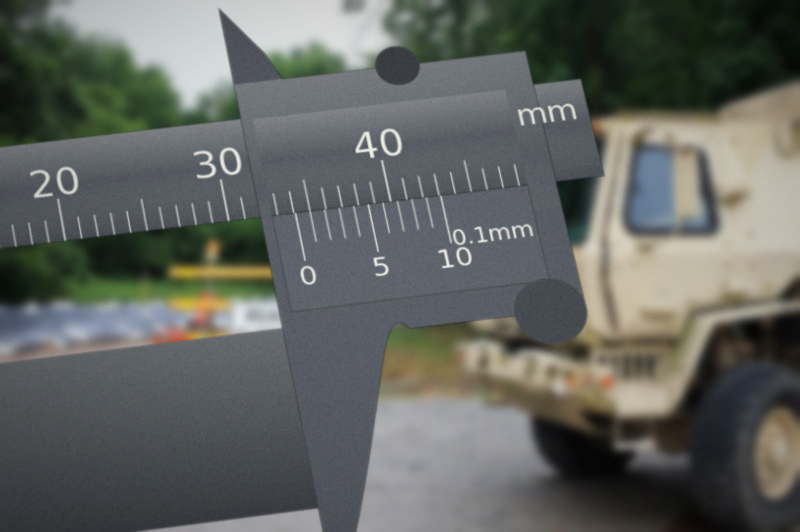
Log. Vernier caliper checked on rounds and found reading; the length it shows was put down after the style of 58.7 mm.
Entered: 34.1 mm
